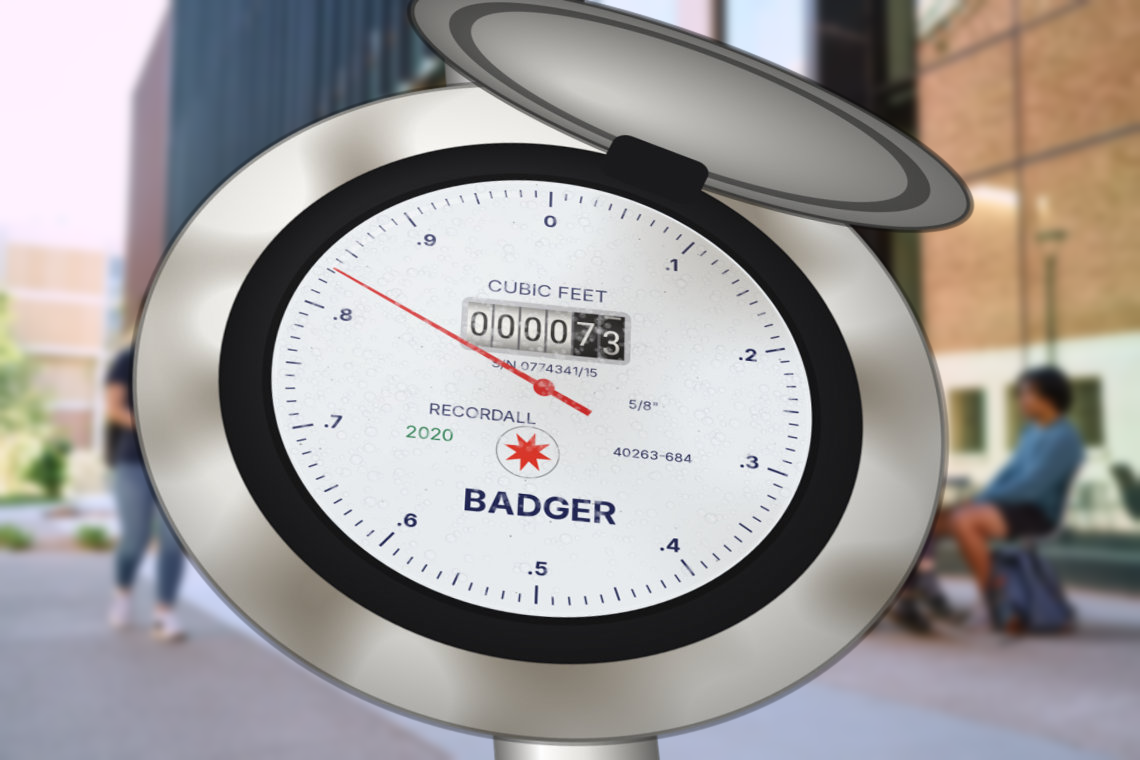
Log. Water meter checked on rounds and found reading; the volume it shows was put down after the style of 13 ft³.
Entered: 72.83 ft³
